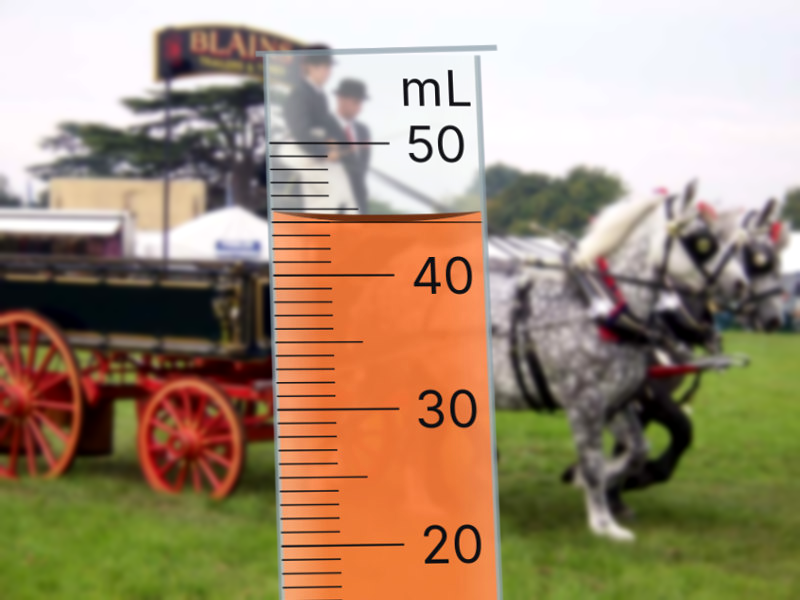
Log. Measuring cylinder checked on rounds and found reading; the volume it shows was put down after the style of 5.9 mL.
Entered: 44 mL
